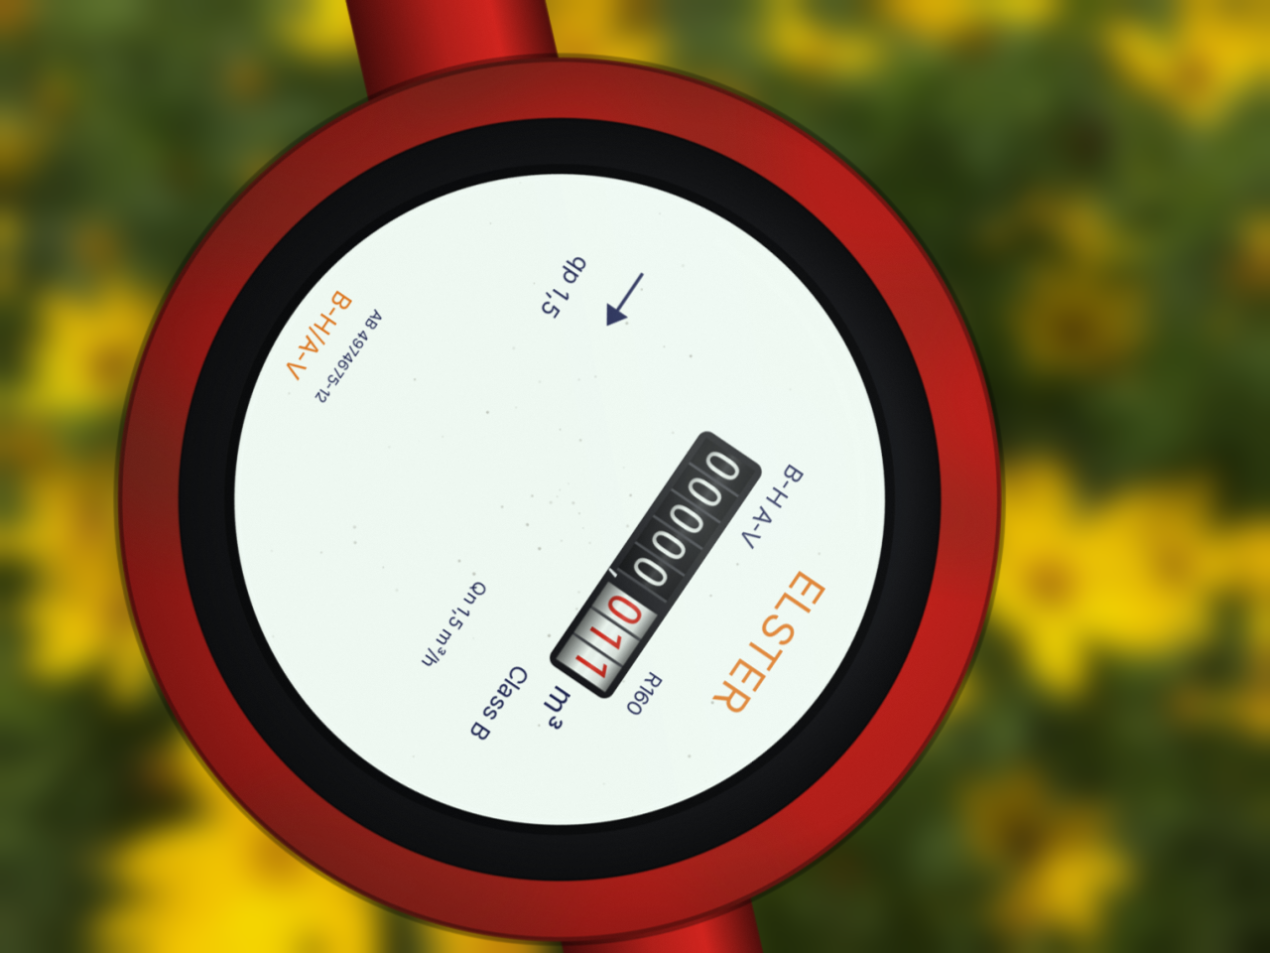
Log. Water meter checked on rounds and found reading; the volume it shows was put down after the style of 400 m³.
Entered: 0.011 m³
